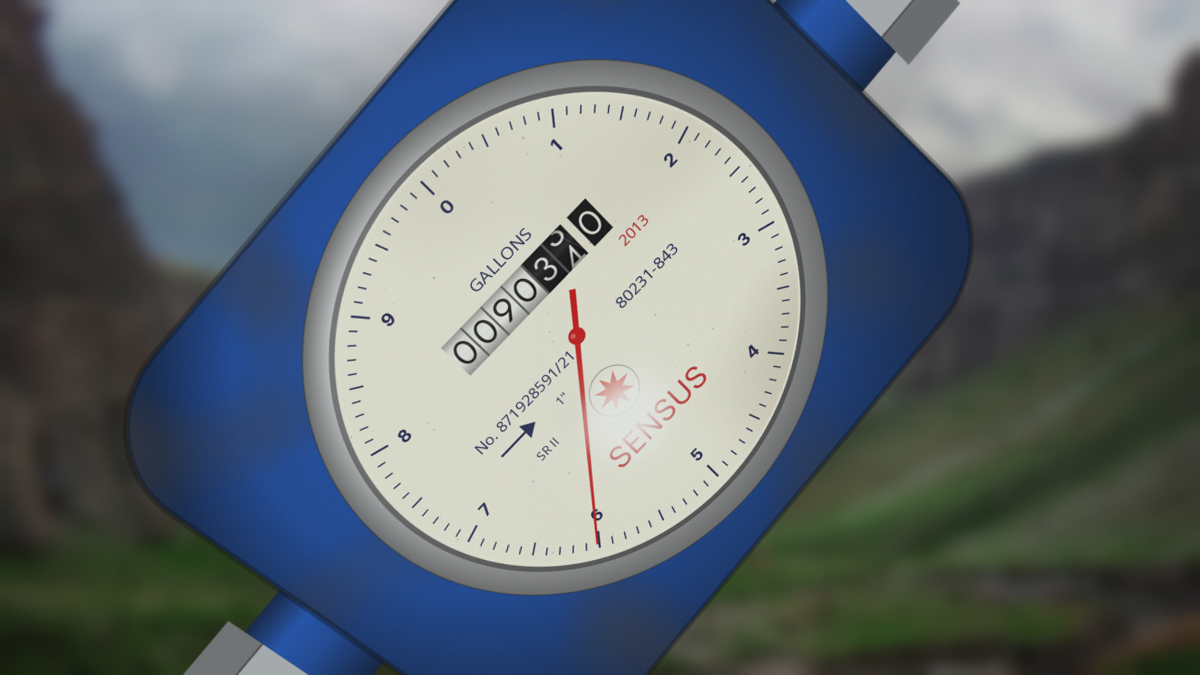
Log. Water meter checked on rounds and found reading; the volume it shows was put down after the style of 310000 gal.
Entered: 90336.0 gal
